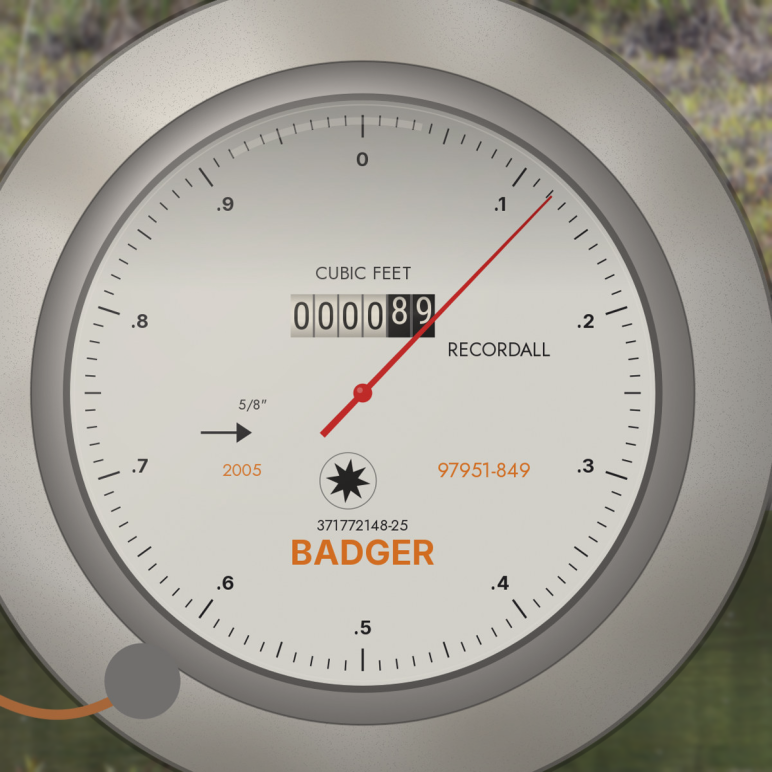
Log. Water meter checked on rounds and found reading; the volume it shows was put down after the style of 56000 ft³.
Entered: 89.12 ft³
